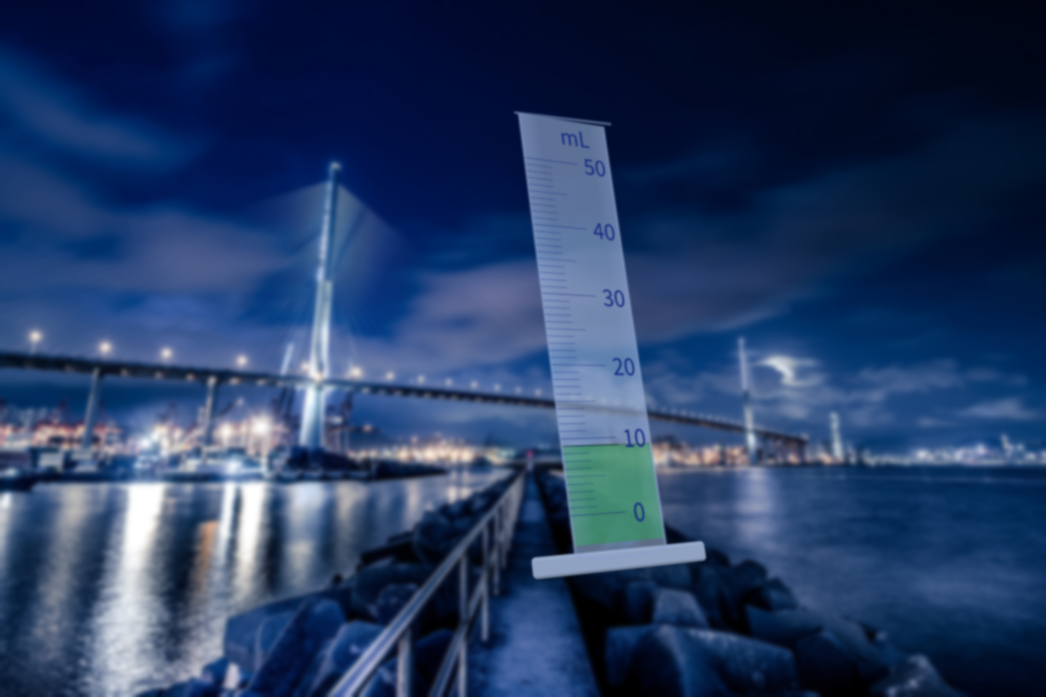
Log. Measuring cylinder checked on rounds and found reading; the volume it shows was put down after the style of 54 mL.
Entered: 9 mL
